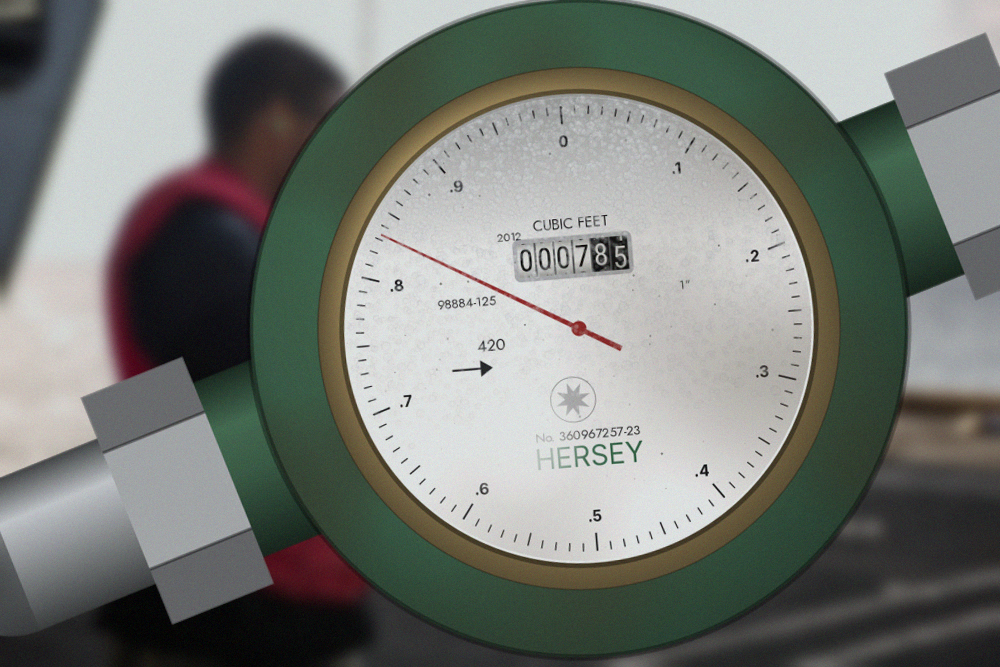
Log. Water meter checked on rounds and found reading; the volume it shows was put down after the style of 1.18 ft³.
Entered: 784.83 ft³
